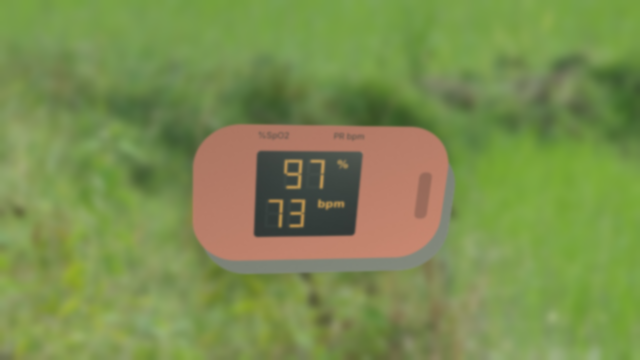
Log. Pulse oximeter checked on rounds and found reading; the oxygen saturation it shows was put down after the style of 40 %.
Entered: 97 %
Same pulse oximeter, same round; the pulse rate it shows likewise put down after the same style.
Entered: 73 bpm
